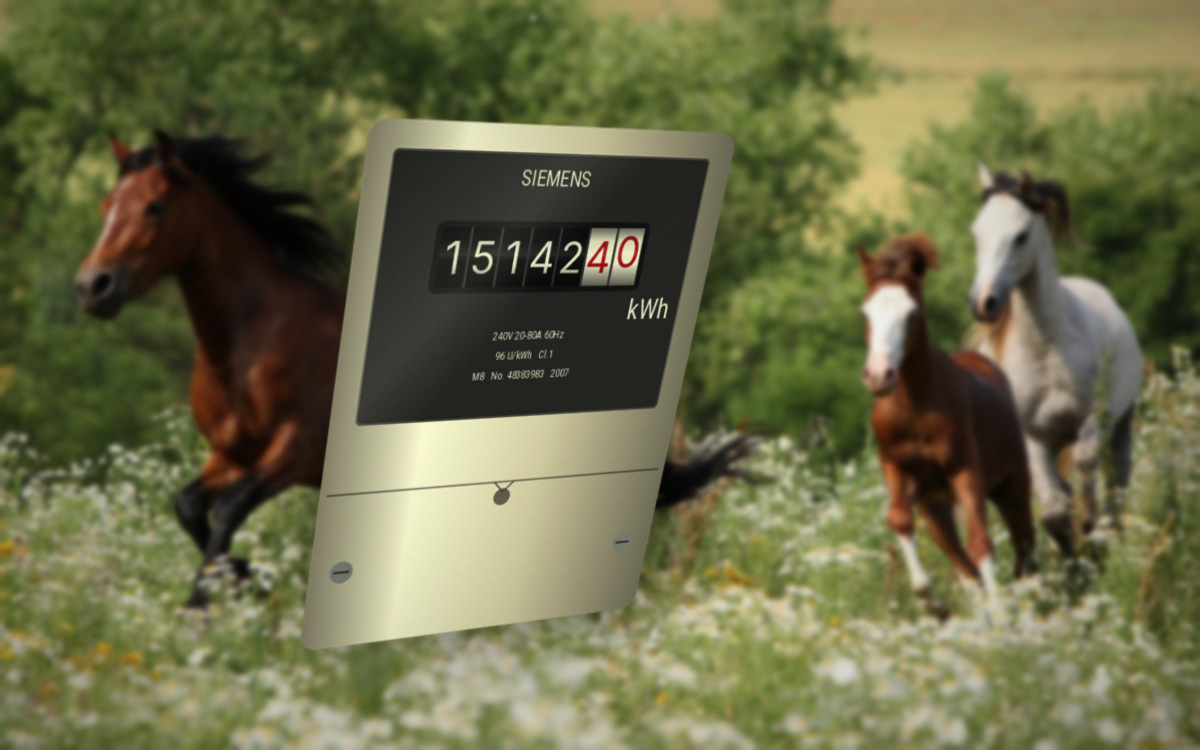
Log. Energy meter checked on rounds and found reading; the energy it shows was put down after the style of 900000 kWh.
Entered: 15142.40 kWh
